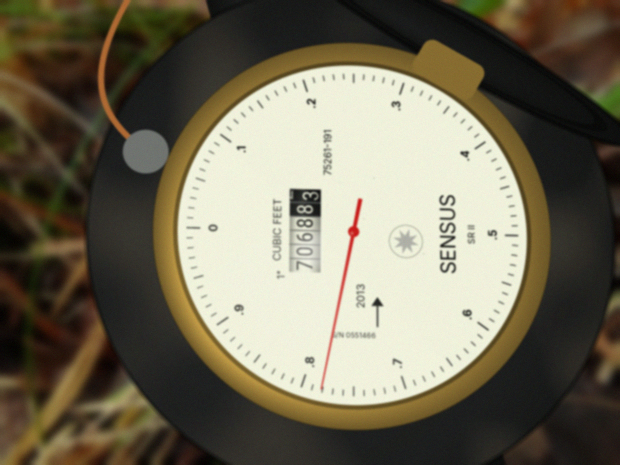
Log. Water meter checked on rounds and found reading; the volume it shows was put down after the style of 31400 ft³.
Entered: 706882.78 ft³
